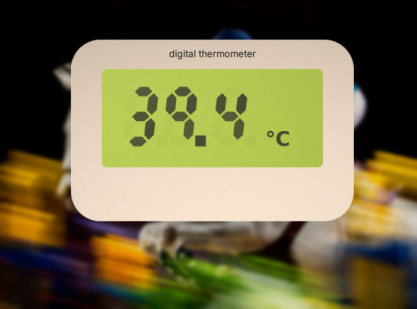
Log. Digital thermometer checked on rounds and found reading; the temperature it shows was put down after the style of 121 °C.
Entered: 39.4 °C
